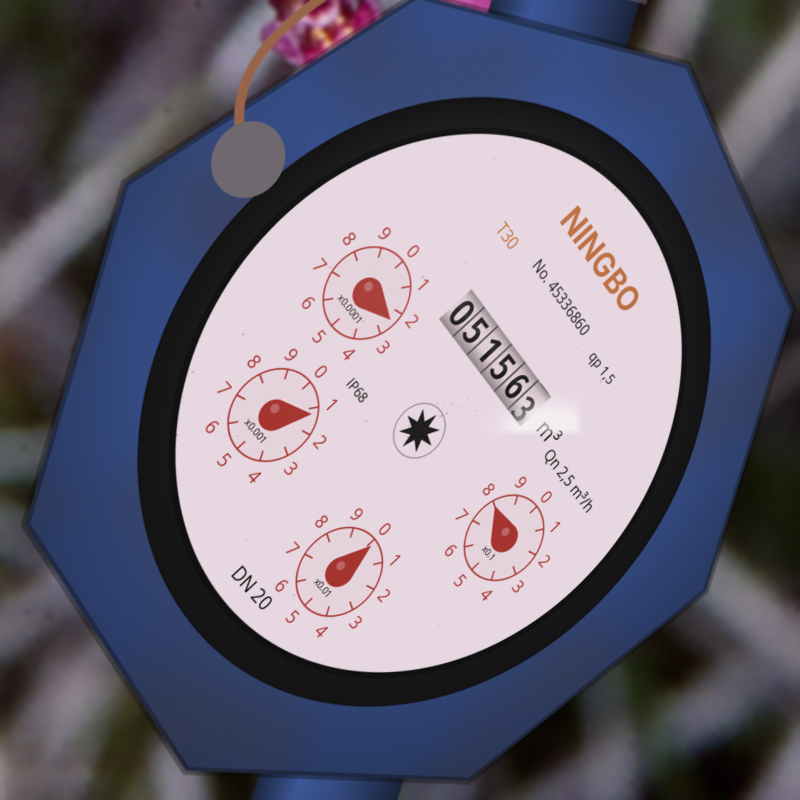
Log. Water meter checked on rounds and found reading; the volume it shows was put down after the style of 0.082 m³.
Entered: 51562.8012 m³
